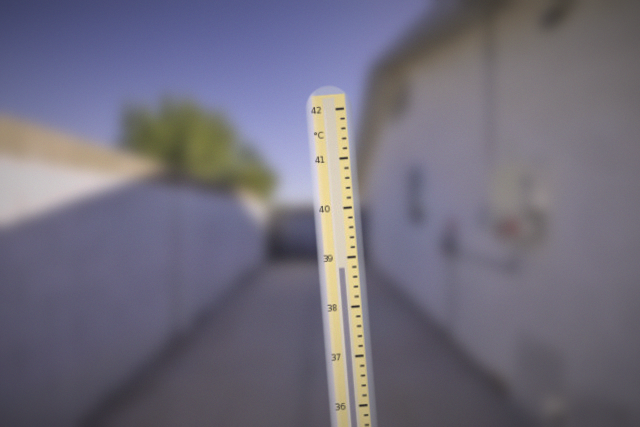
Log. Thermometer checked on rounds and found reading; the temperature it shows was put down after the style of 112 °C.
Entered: 38.8 °C
